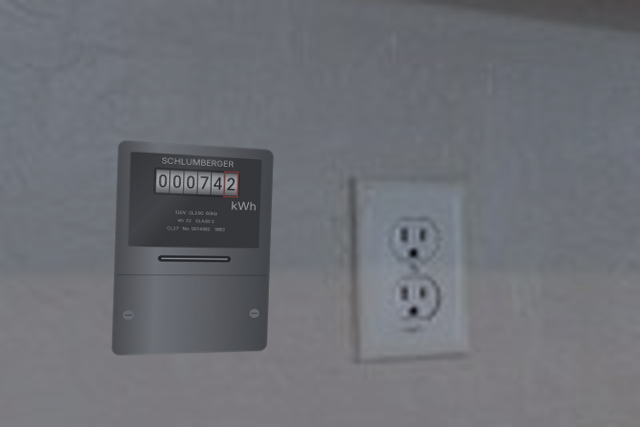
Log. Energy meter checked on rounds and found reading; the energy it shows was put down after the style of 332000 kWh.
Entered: 74.2 kWh
